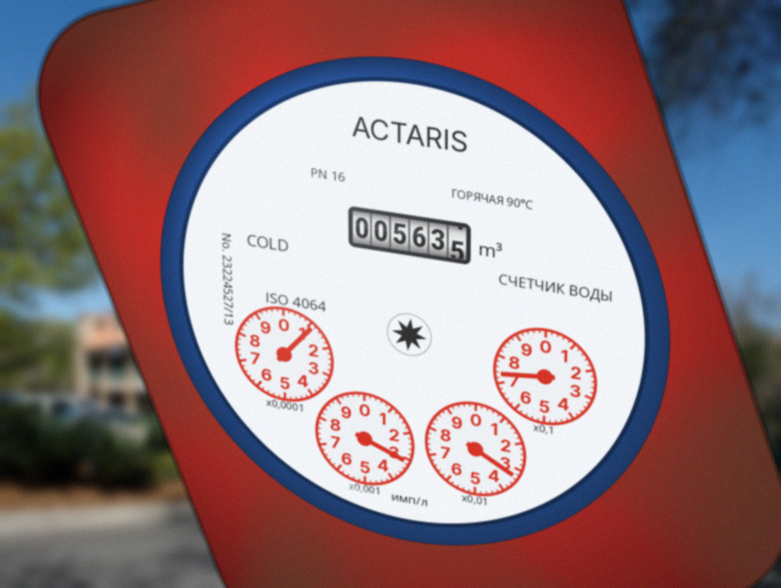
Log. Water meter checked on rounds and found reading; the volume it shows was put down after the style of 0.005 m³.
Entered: 5634.7331 m³
